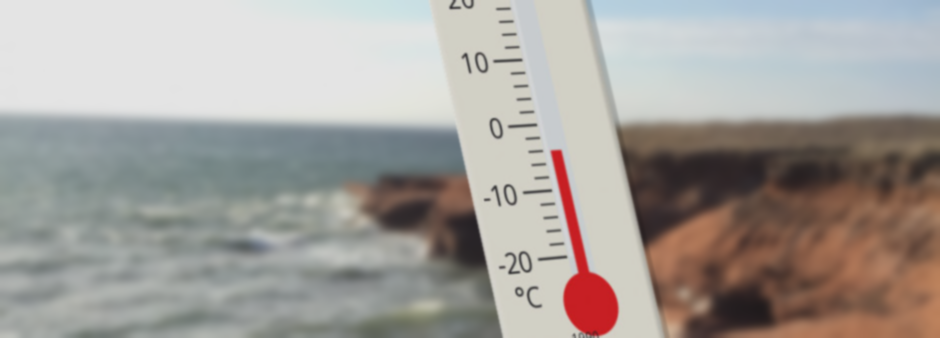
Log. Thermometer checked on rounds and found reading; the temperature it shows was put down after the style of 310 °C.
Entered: -4 °C
